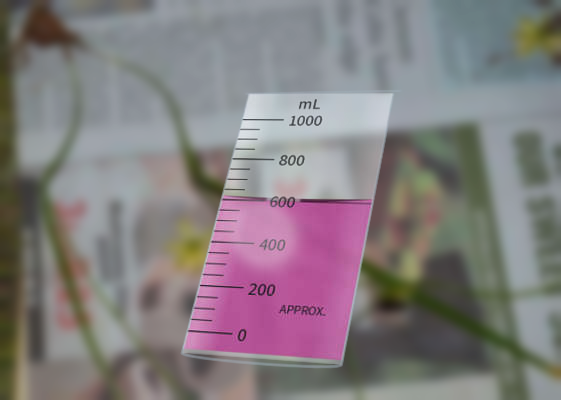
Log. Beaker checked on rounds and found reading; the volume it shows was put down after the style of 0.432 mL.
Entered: 600 mL
